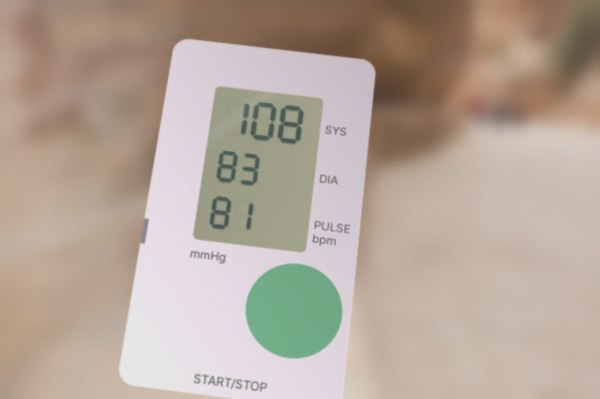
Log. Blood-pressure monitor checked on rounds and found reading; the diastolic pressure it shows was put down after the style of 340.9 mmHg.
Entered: 83 mmHg
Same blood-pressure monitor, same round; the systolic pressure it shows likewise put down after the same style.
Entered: 108 mmHg
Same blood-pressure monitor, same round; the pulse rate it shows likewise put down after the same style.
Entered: 81 bpm
